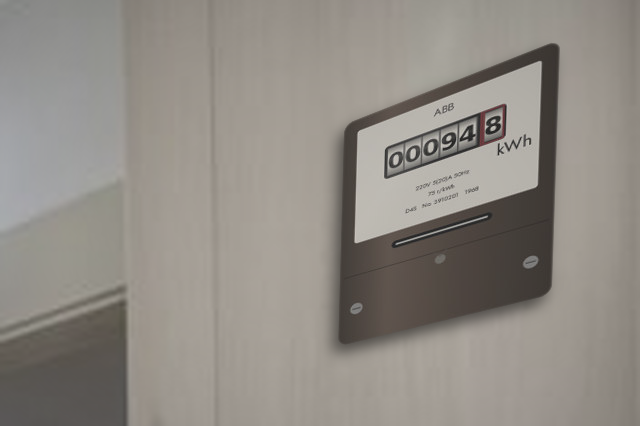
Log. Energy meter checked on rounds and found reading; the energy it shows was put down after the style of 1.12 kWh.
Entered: 94.8 kWh
